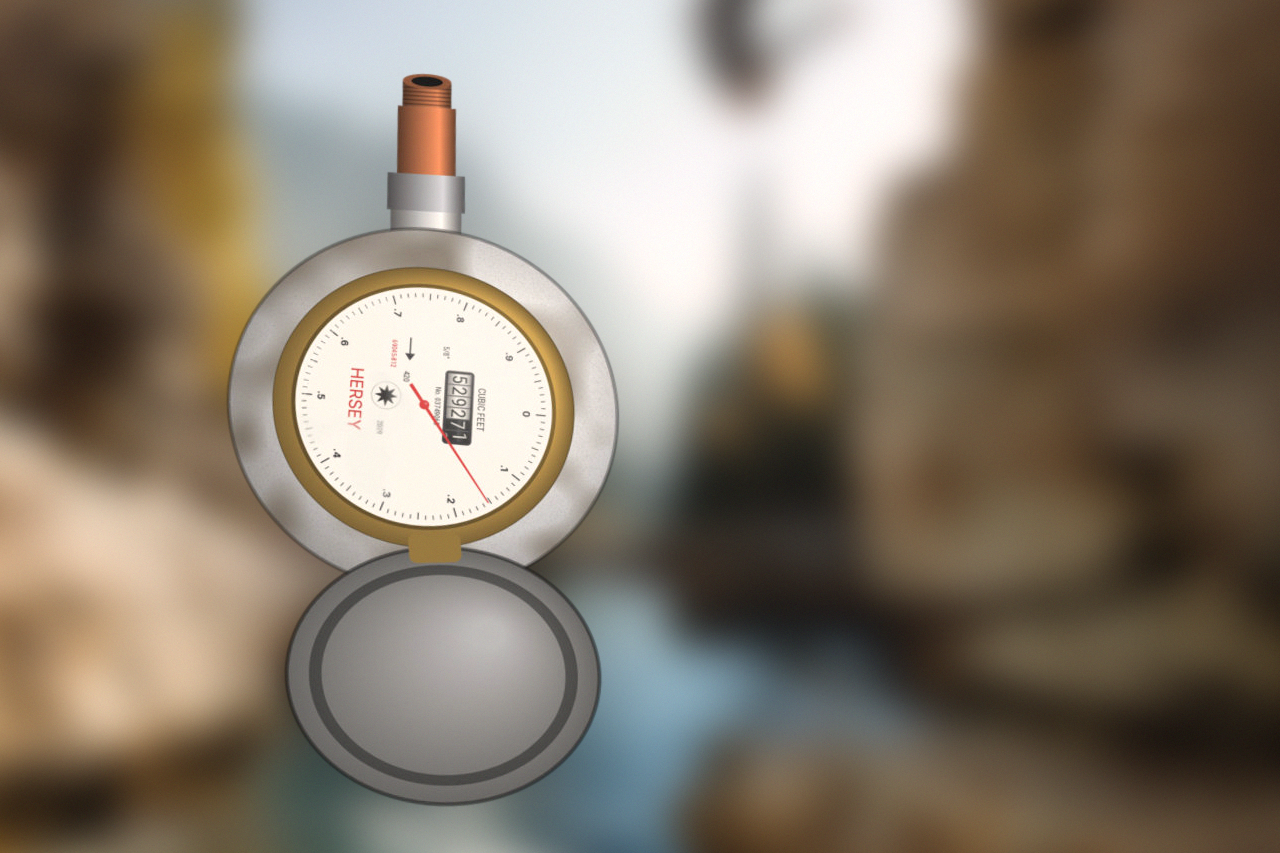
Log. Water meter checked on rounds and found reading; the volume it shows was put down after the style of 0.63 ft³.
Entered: 529271.15 ft³
